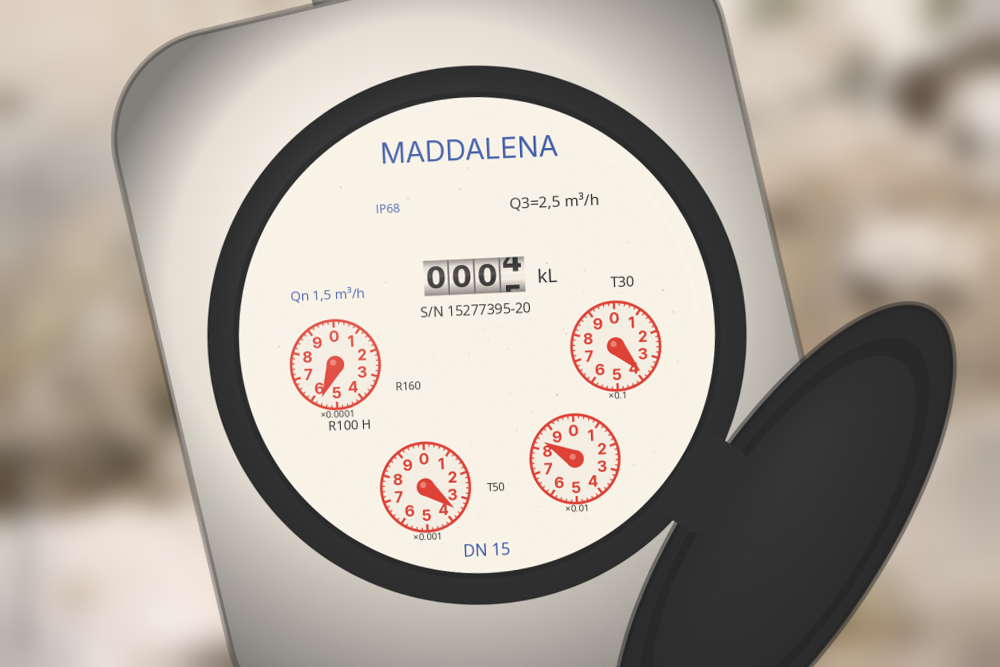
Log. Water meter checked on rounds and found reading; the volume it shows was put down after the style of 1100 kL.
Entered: 4.3835 kL
